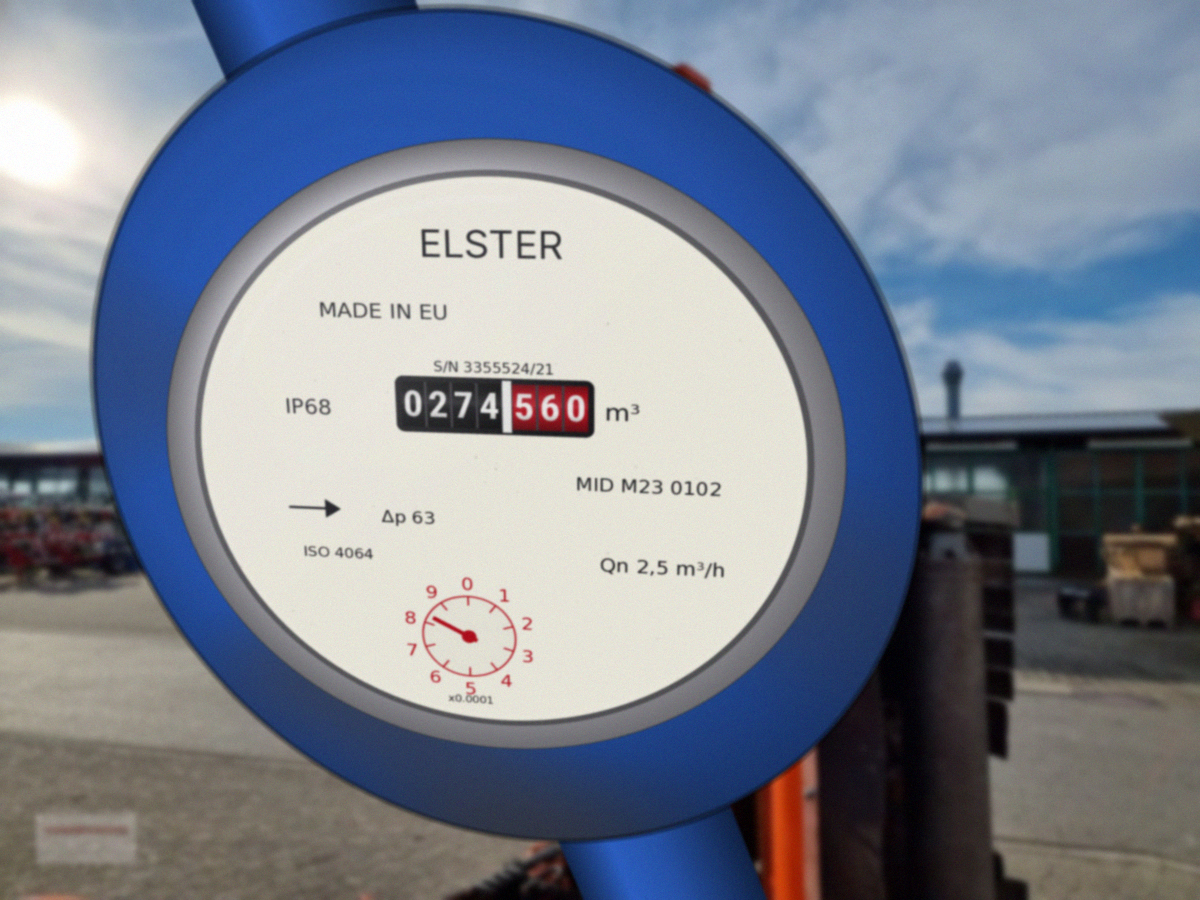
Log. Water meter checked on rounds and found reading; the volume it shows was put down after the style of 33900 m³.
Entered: 274.5608 m³
